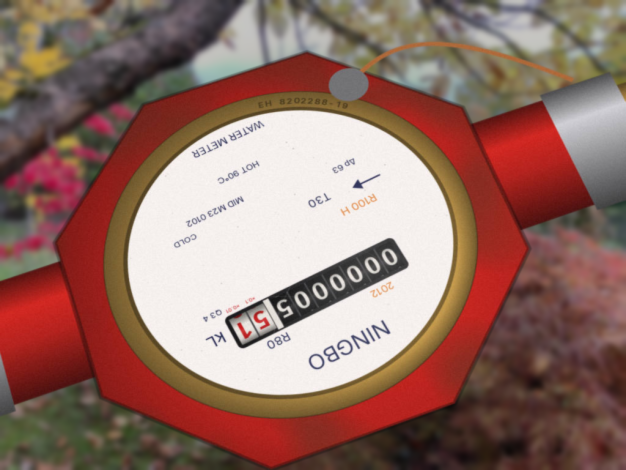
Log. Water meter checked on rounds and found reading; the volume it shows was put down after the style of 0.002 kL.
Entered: 5.51 kL
